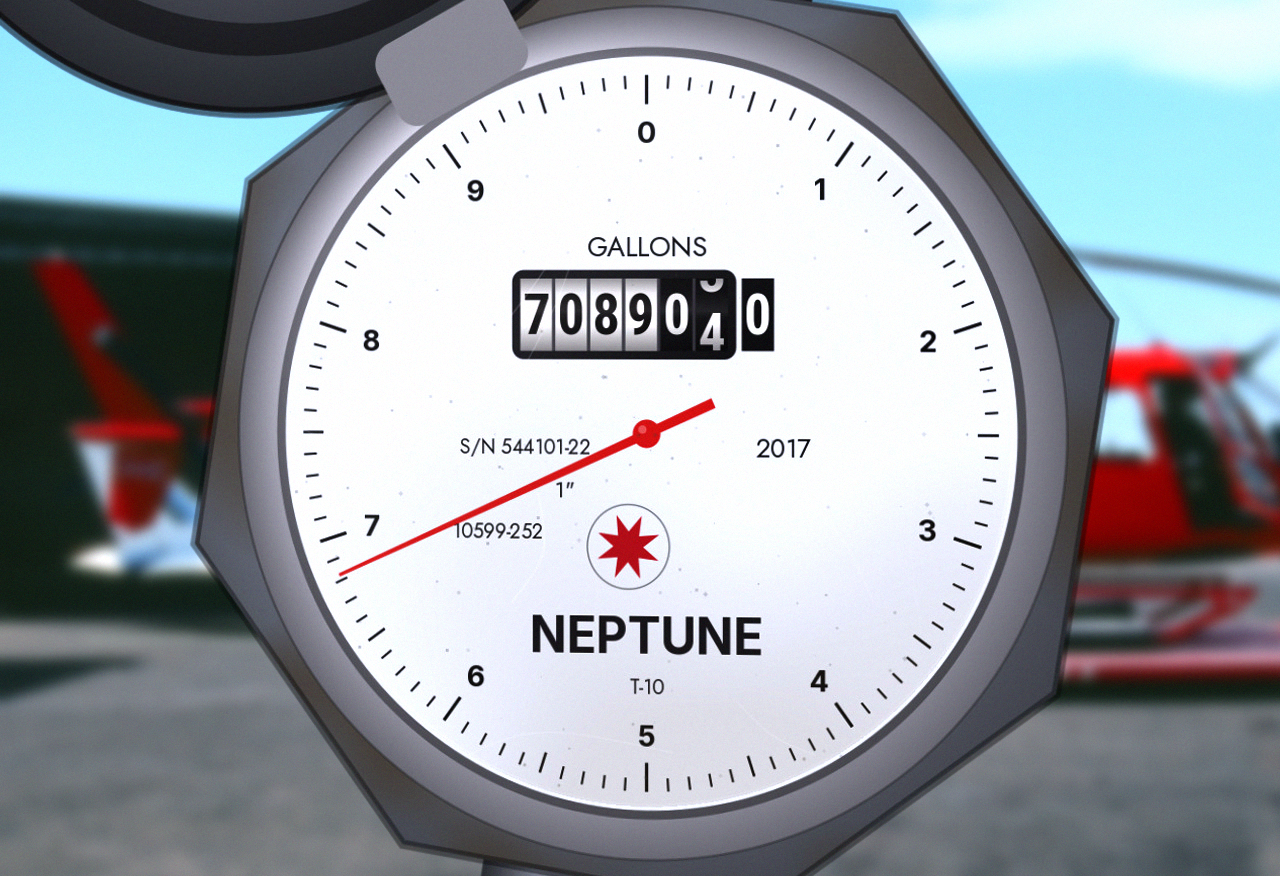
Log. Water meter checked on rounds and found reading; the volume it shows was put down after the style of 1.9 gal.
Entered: 7089036.8 gal
